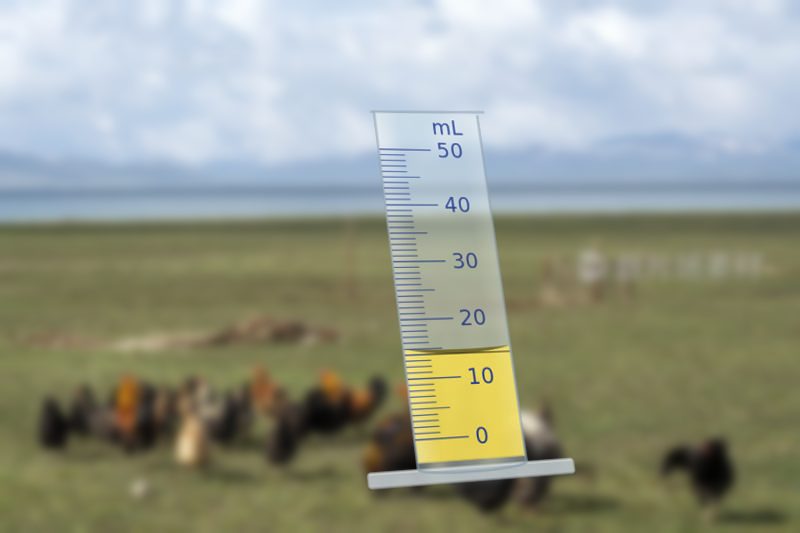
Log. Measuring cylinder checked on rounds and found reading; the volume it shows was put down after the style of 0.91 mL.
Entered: 14 mL
